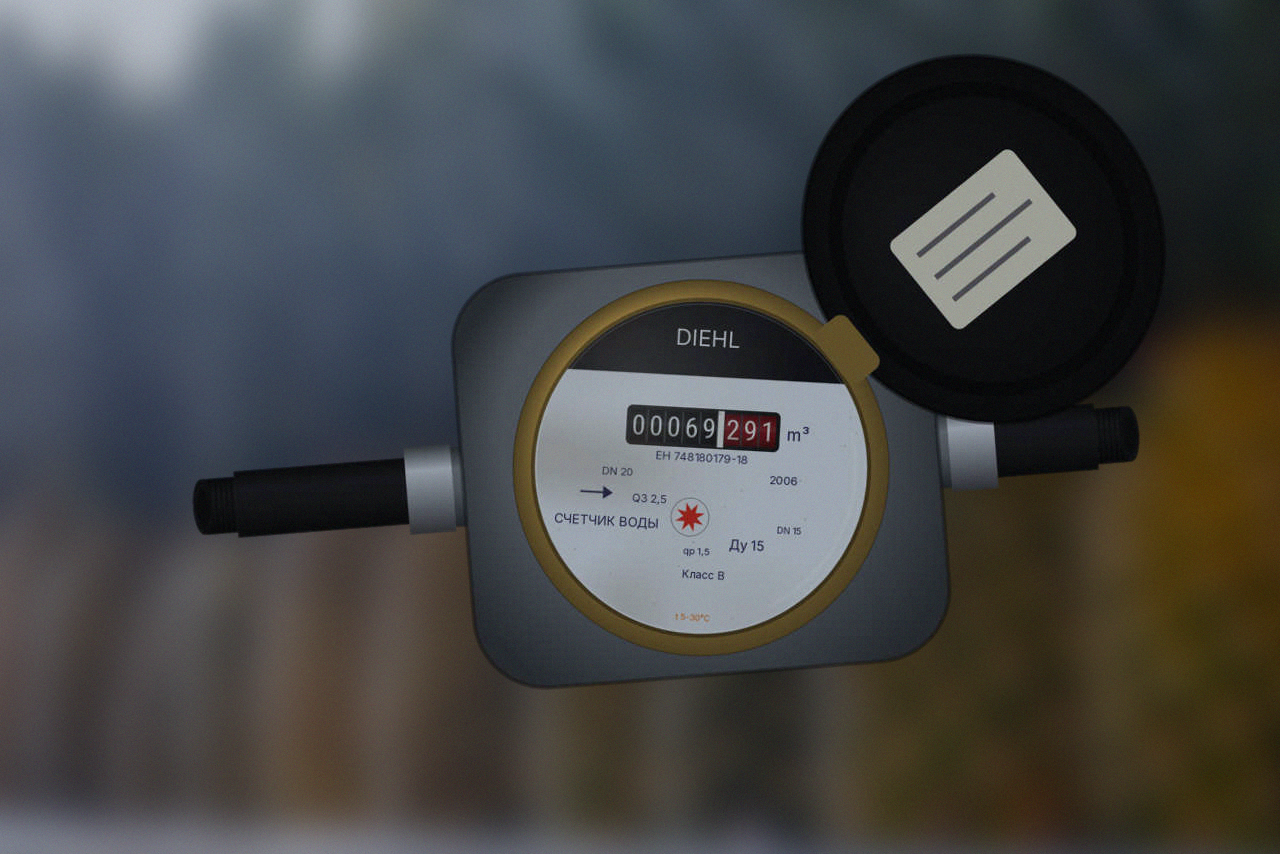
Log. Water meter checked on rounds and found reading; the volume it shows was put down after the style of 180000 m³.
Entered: 69.291 m³
